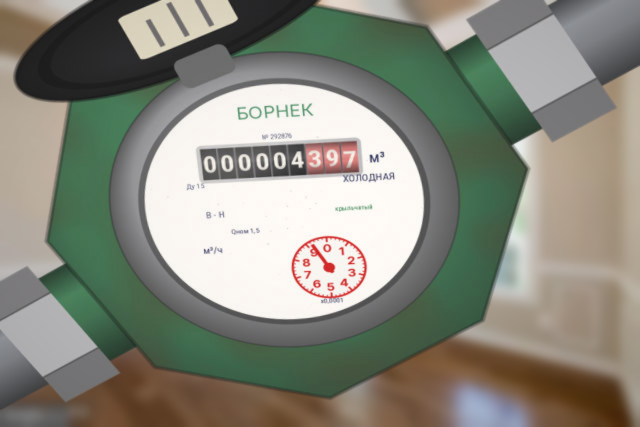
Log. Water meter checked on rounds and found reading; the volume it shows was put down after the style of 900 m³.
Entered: 4.3969 m³
